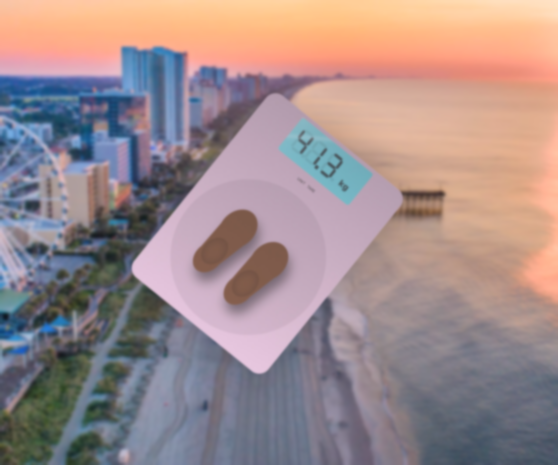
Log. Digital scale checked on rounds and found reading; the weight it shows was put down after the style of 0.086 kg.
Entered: 41.3 kg
